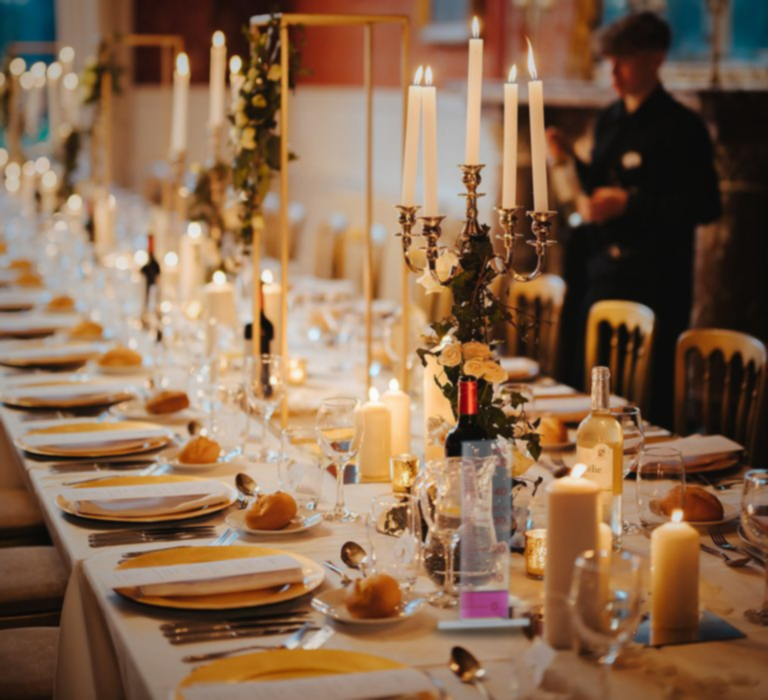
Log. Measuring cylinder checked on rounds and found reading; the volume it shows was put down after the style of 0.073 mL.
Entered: 5 mL
